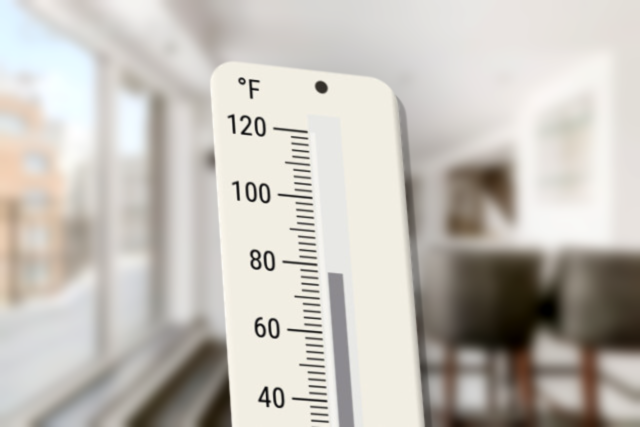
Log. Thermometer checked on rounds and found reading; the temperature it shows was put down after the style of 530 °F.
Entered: 78 °F
